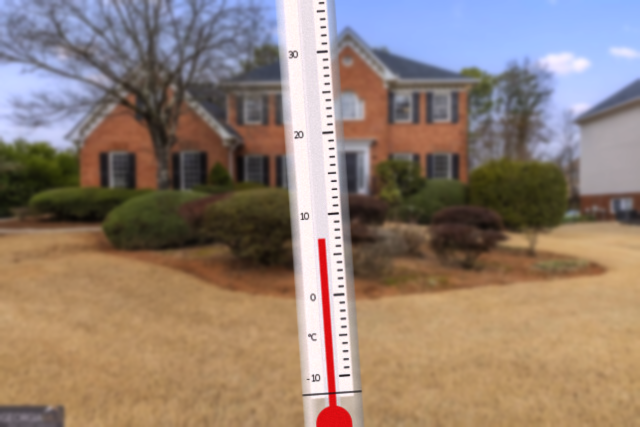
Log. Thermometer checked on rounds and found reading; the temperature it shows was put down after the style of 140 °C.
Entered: 7 °C
